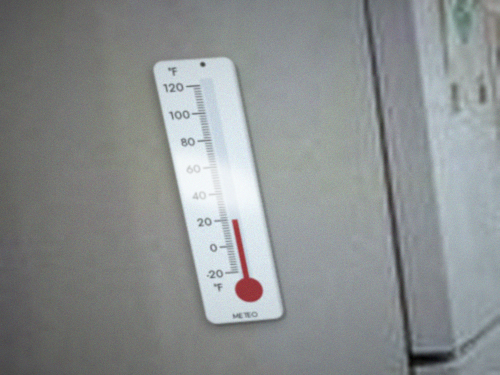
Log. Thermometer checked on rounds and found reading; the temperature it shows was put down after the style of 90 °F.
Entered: 20 °F
